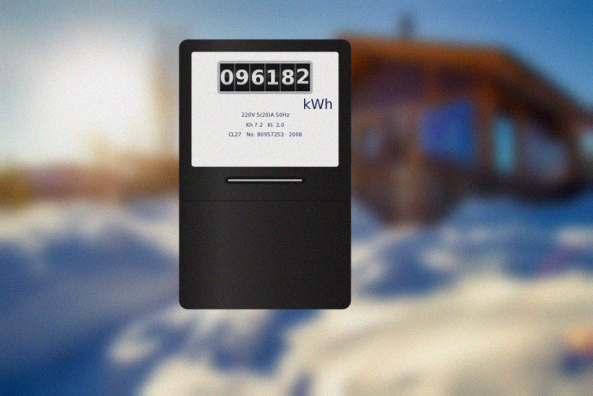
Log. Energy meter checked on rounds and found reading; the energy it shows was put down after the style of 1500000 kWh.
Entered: 96182 kWh
